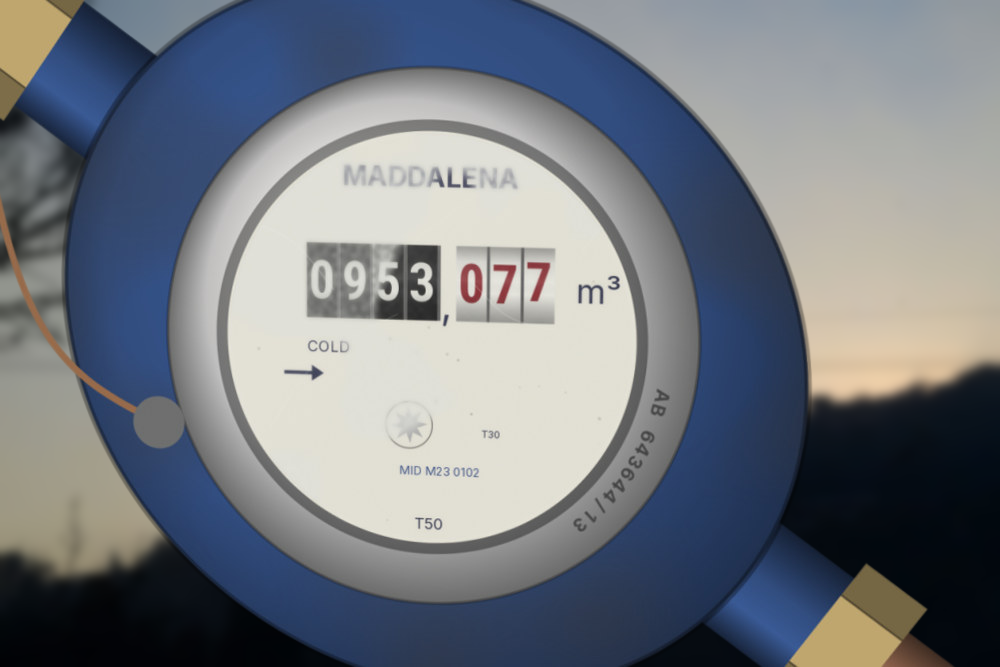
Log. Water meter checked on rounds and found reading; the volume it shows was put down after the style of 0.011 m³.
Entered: 953.077 m³
